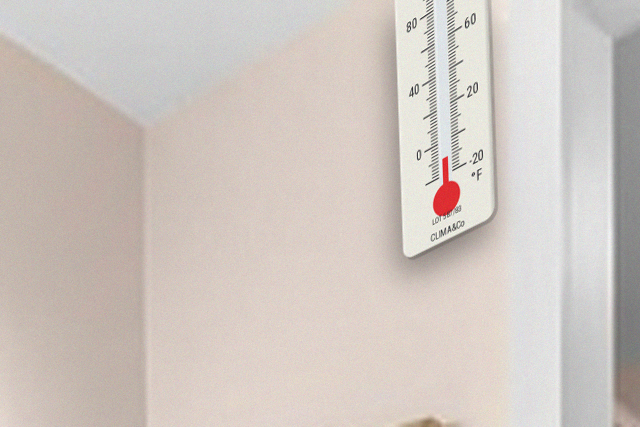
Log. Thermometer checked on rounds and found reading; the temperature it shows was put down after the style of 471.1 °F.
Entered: -10 °F
